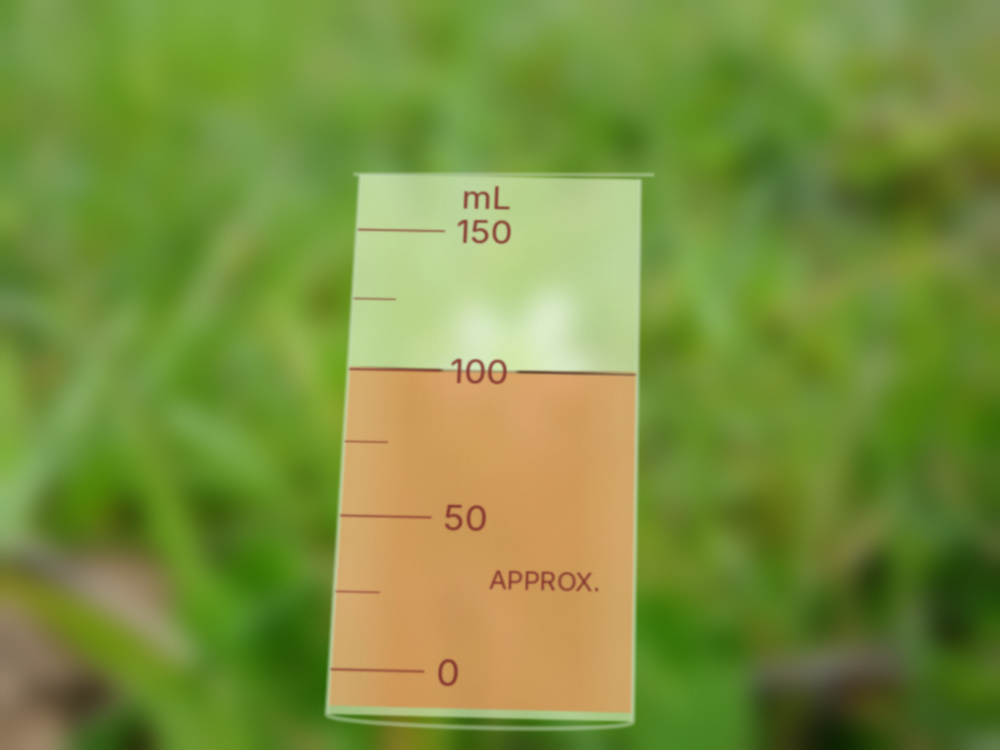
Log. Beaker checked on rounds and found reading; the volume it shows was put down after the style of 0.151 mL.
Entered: 100 mL
